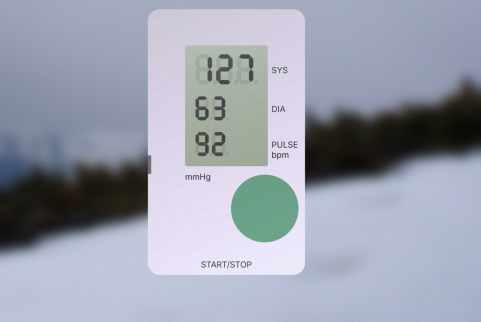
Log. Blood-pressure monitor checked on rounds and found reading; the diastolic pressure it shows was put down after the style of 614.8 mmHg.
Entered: 63 mmHg
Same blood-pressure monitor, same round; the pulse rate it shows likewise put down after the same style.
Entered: 92 bpm
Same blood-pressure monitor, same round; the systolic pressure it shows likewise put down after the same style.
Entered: 127 mmHg
